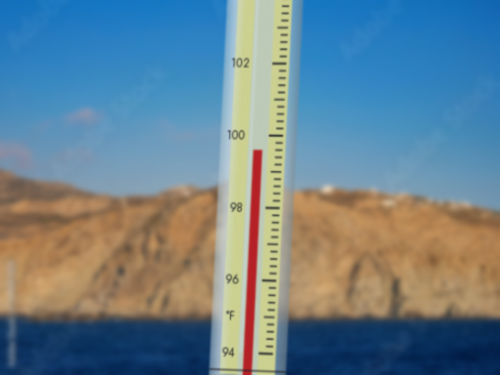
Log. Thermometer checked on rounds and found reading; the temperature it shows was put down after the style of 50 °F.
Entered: 99.6 °F
